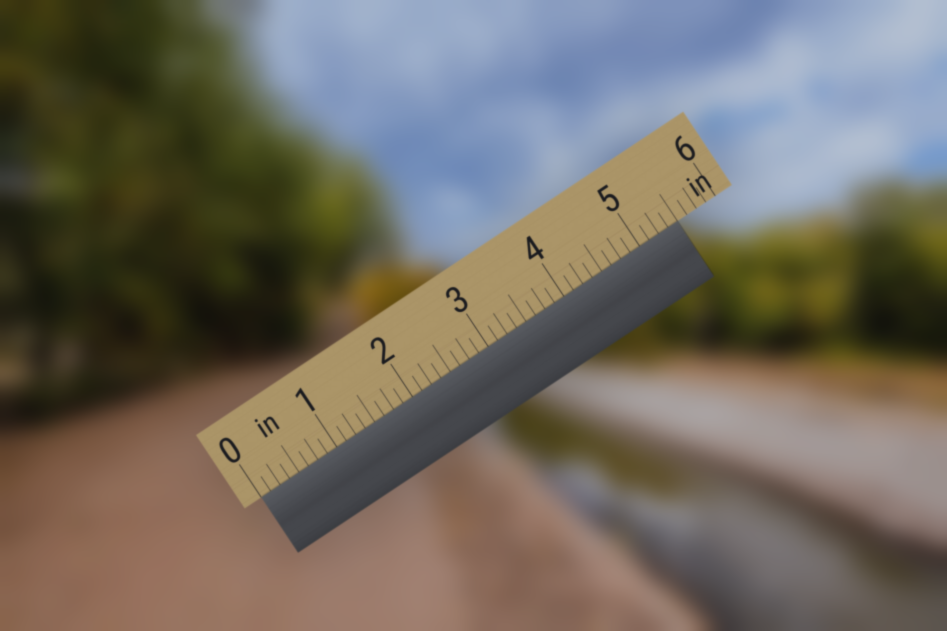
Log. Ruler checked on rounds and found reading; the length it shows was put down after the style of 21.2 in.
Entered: 5.5 in
